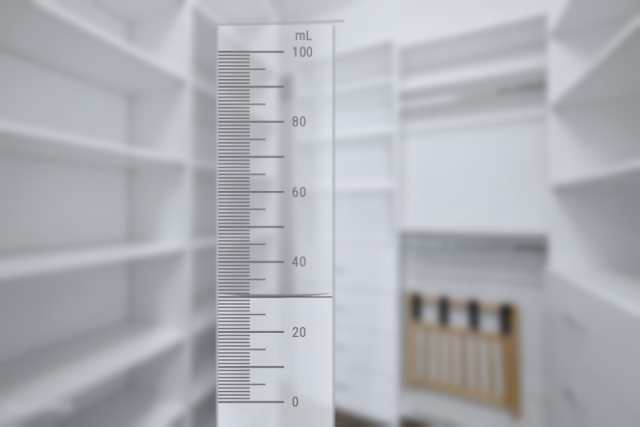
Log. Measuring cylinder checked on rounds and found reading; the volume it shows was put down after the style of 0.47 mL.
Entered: 30 mL
